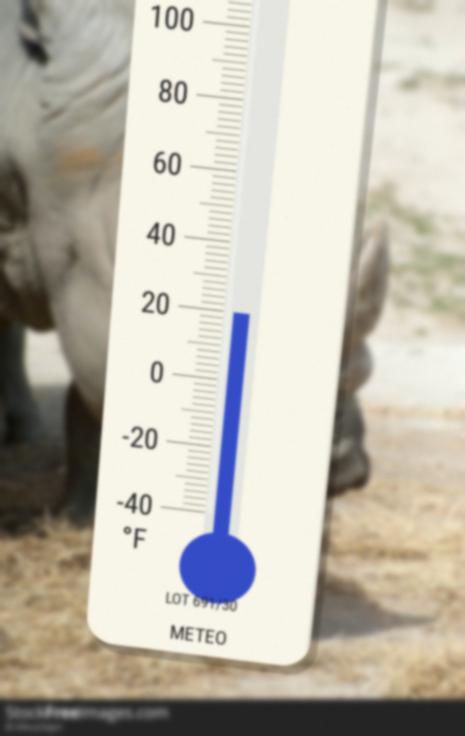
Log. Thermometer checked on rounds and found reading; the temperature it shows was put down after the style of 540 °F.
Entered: 20 °F
